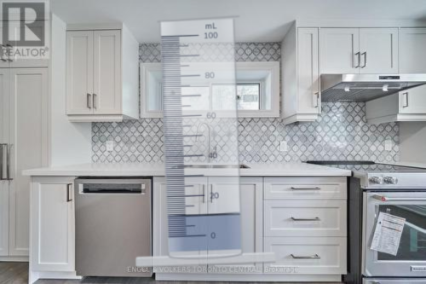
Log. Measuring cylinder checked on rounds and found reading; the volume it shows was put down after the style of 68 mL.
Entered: 10 mL
